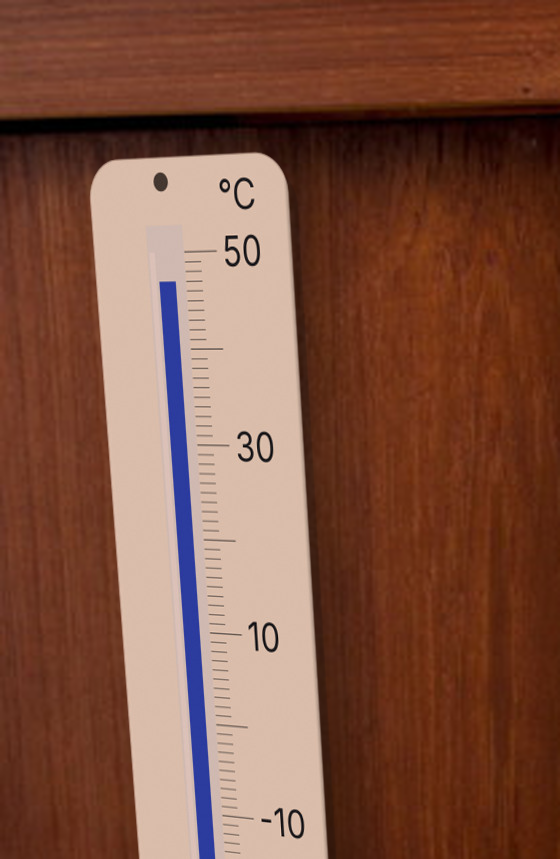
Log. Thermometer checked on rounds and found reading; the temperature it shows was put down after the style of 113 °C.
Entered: 47 °C
